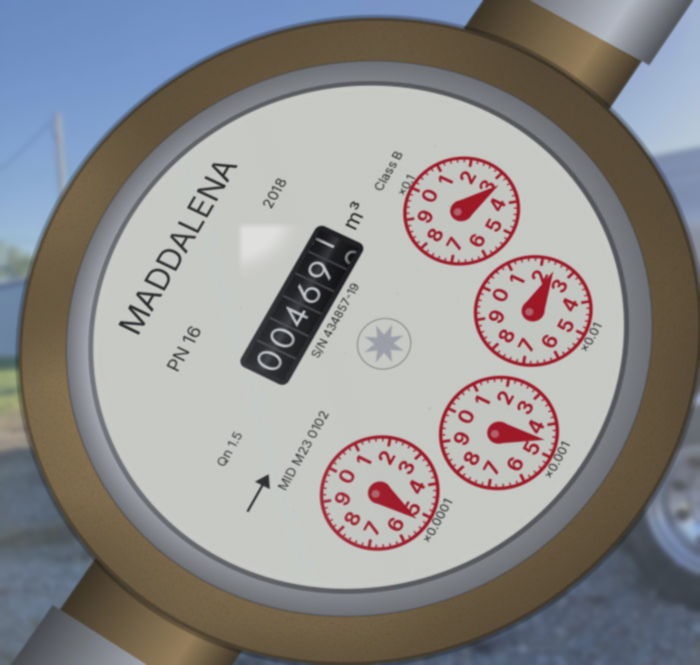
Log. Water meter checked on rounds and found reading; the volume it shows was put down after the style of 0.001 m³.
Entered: 4691.3245 m³
